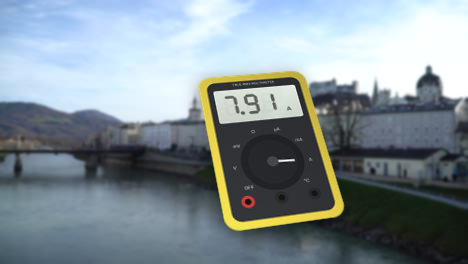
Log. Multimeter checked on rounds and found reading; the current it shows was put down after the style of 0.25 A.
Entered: 7.91 A
